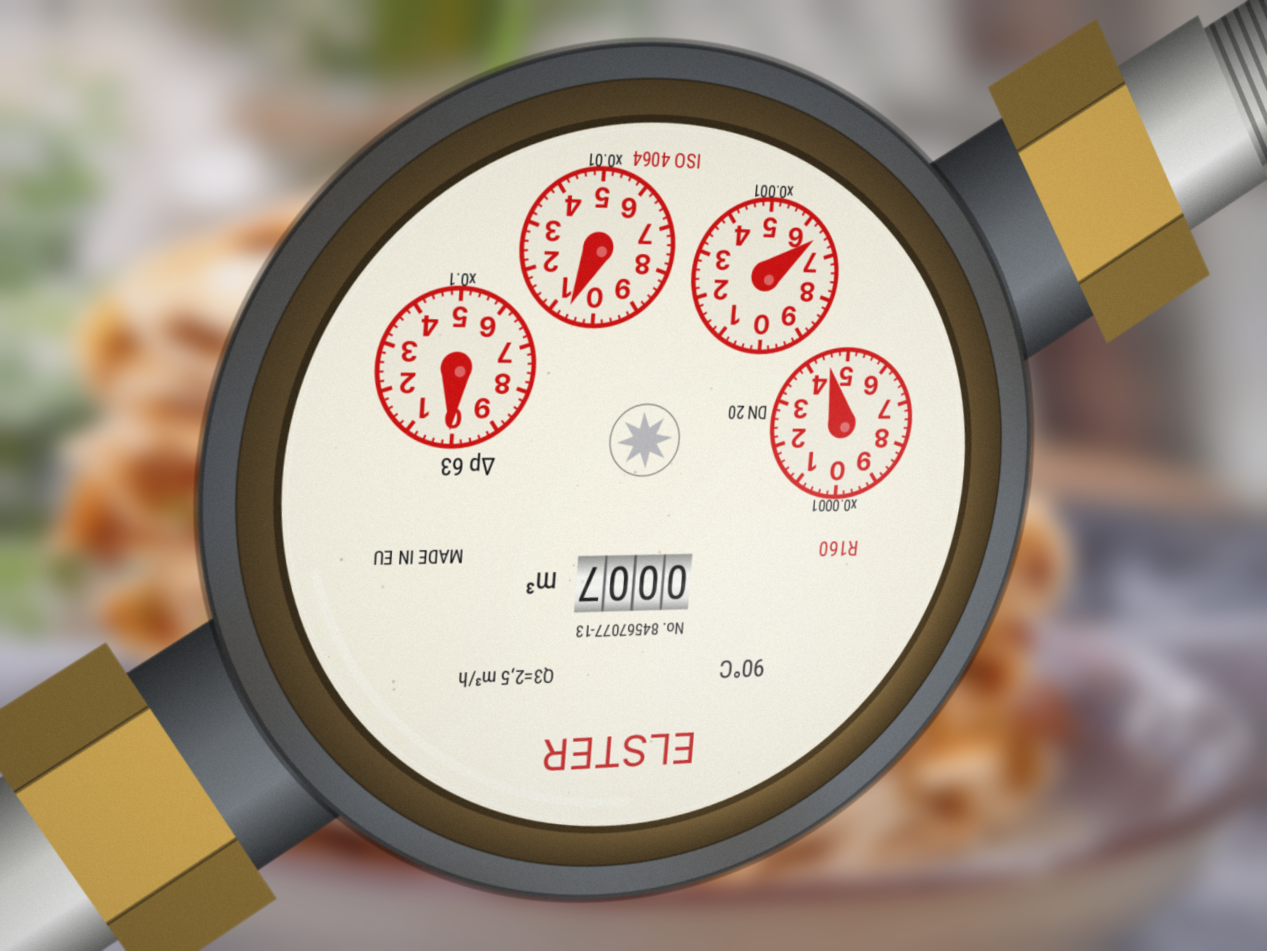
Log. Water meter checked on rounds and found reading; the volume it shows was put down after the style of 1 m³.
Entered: 7.0064 m³
